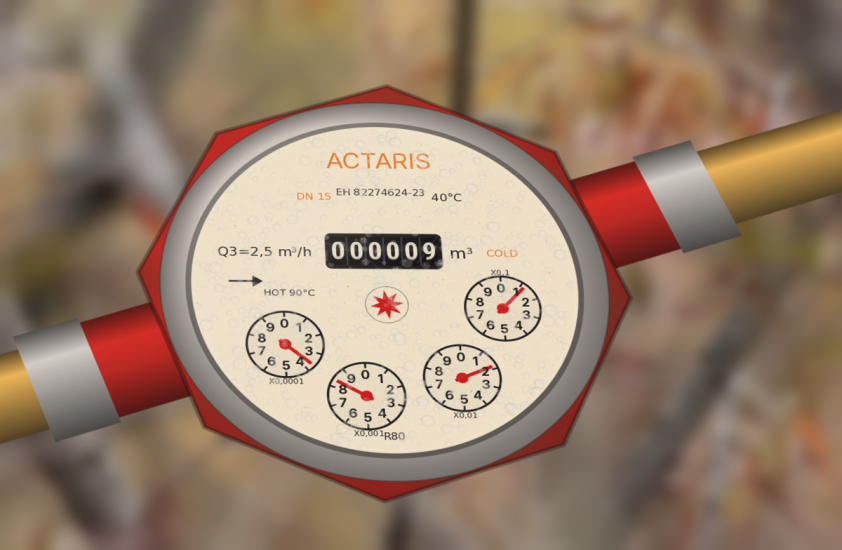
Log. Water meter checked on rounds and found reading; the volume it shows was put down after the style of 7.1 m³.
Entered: 9.1183 m³
